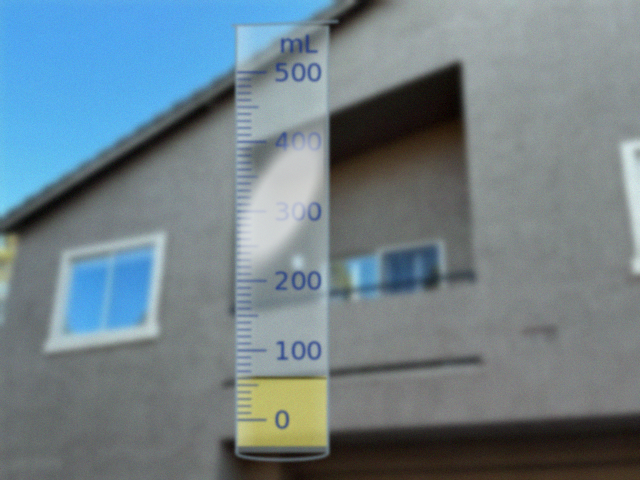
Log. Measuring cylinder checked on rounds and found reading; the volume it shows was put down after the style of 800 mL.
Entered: 60 mL
